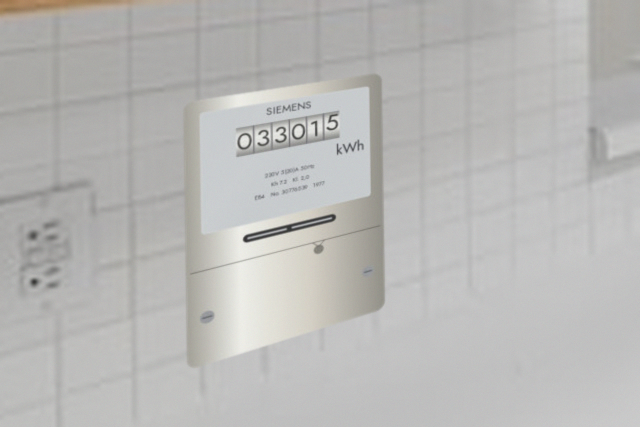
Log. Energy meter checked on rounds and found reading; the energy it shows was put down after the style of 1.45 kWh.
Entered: 33015 kWh
